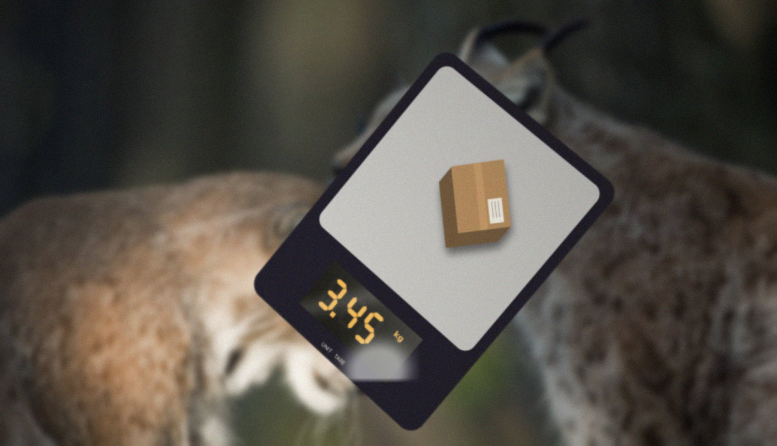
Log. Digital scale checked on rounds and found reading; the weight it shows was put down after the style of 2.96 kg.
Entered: 3.45 kg
